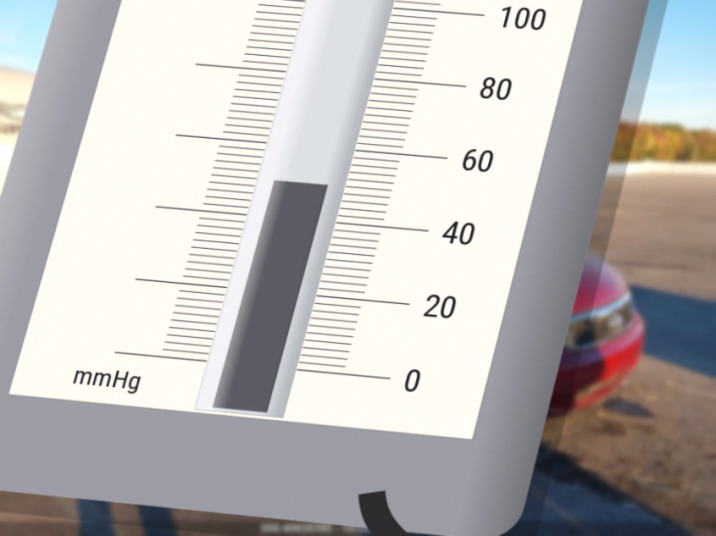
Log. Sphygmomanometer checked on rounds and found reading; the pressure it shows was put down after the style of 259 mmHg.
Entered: 50 mmHg
